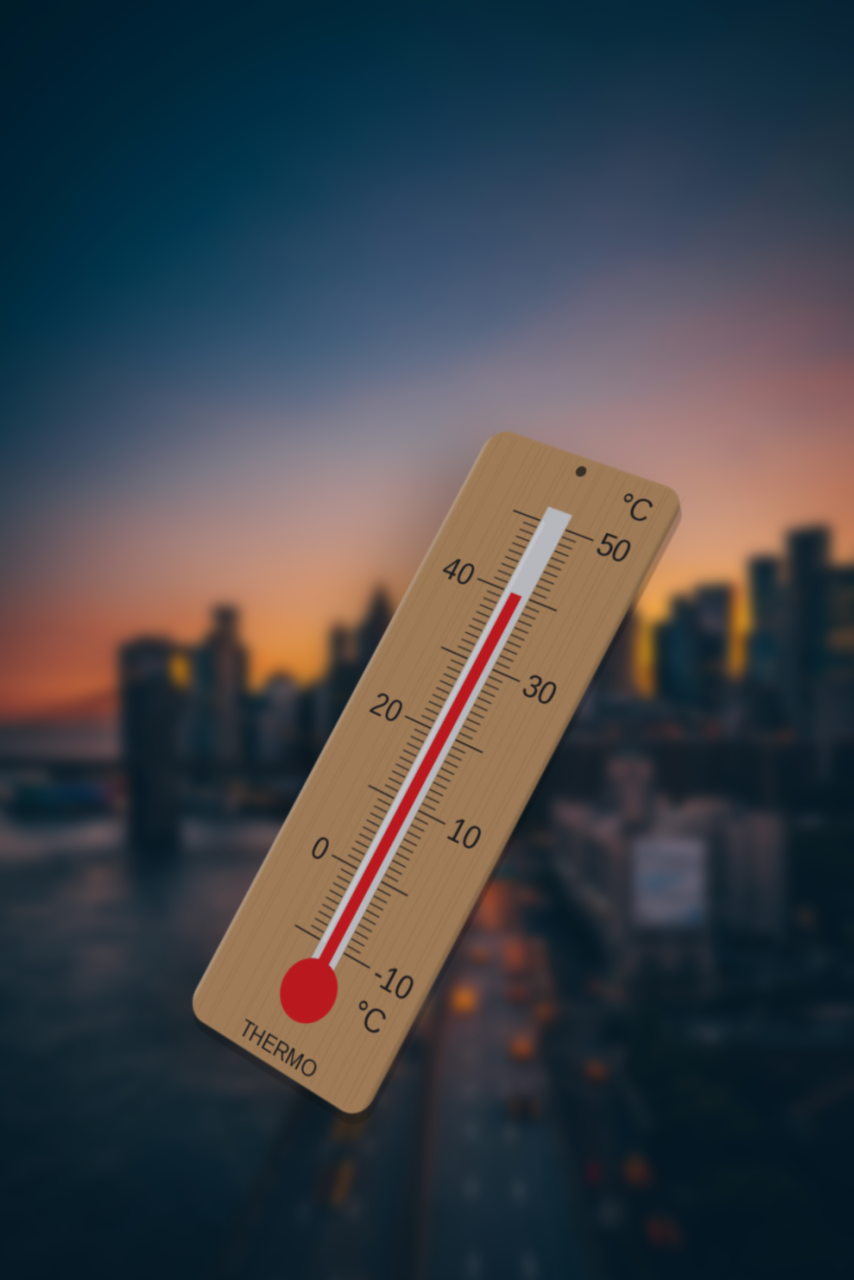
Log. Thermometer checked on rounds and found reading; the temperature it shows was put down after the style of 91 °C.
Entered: 40 °C
